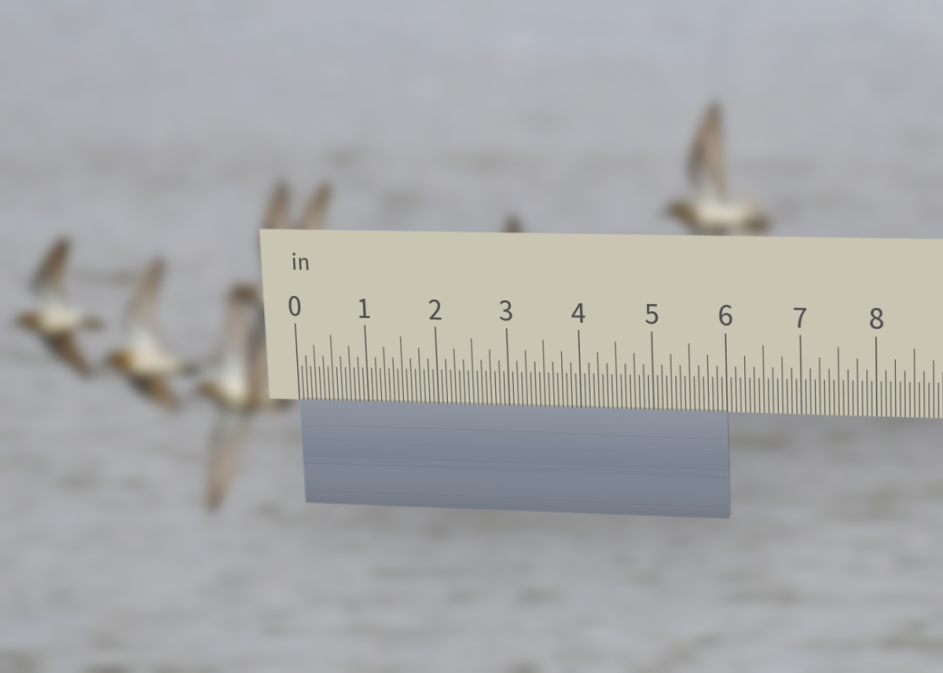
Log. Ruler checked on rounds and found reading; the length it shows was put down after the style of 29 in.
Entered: 6 in
